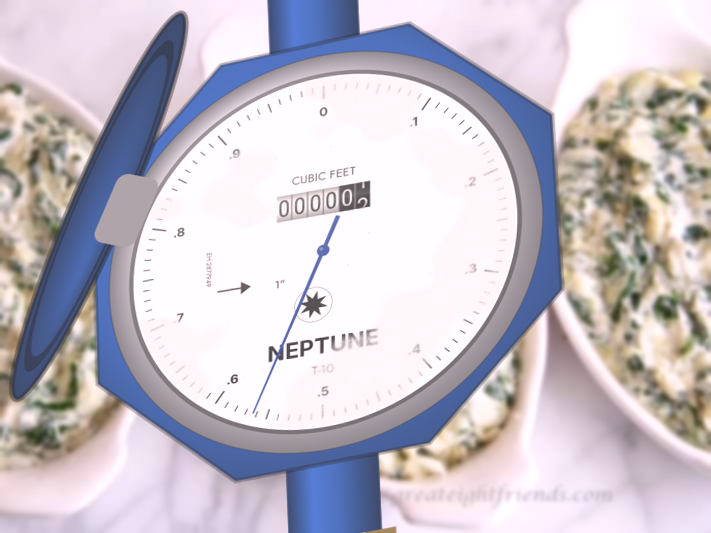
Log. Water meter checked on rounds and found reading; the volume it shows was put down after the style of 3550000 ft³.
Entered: 1.56 ft³
